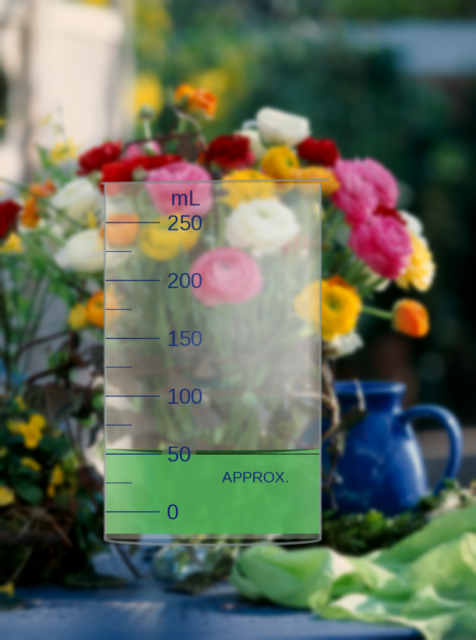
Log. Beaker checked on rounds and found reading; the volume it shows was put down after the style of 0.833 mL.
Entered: 50 mL
